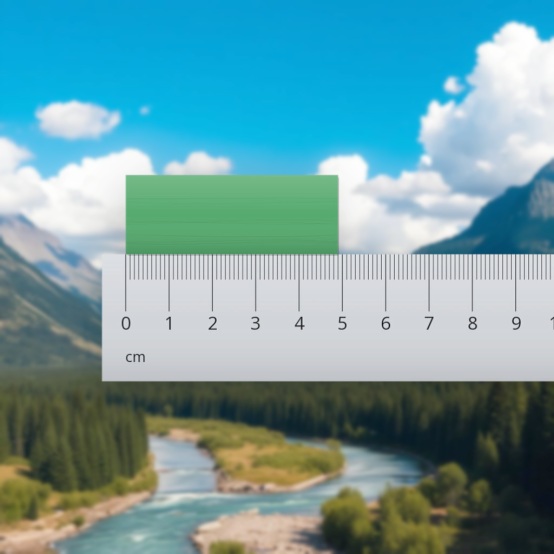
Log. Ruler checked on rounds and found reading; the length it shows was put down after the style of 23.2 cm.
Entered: 4.9 cm
